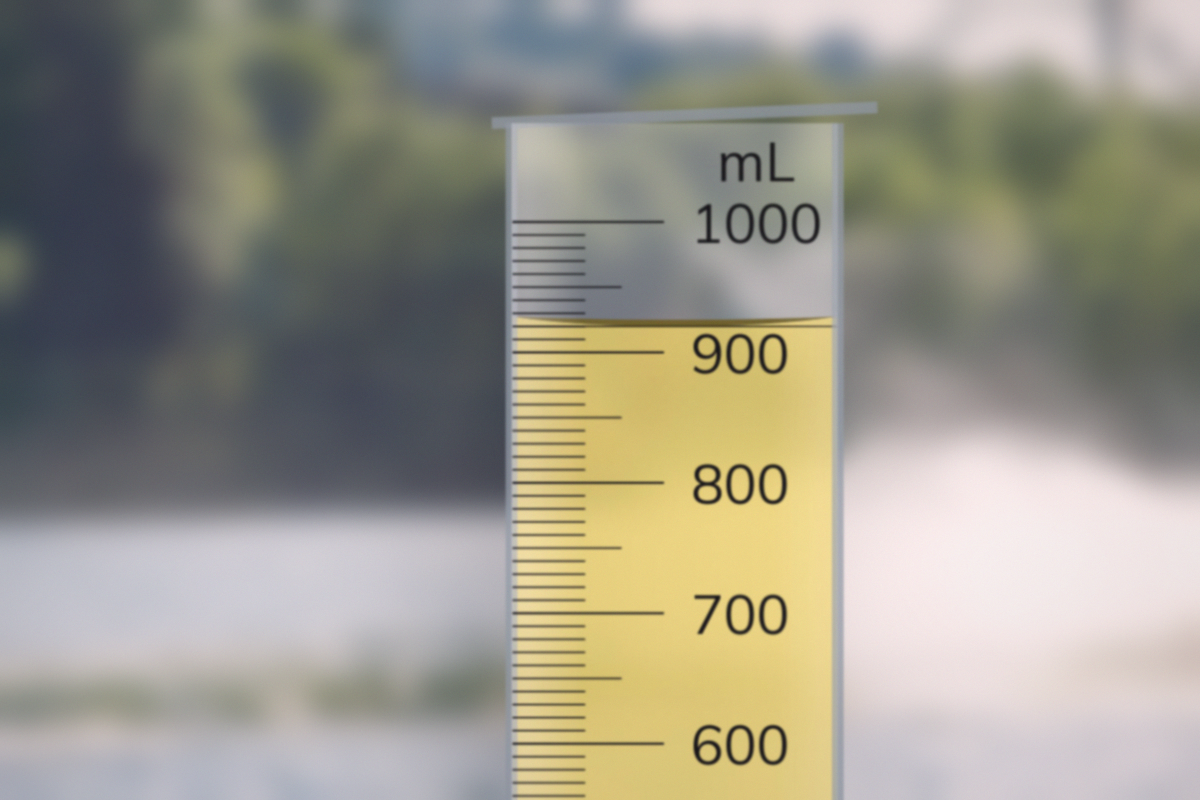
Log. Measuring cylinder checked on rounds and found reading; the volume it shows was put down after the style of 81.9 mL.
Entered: 920 mL
